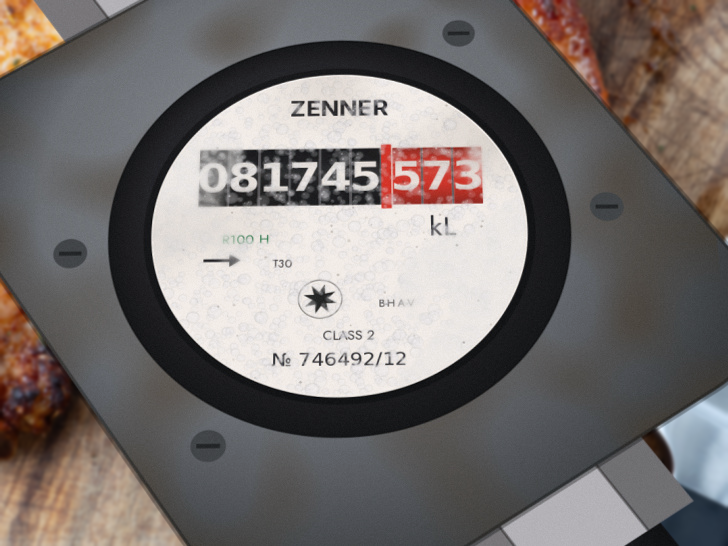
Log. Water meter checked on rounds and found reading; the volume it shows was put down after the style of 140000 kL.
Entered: 81745.573 kL
